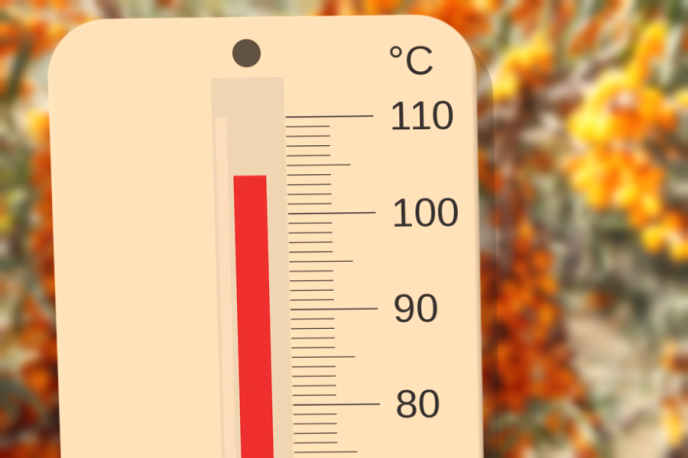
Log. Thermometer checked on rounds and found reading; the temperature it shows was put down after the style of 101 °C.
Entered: 104 °C
